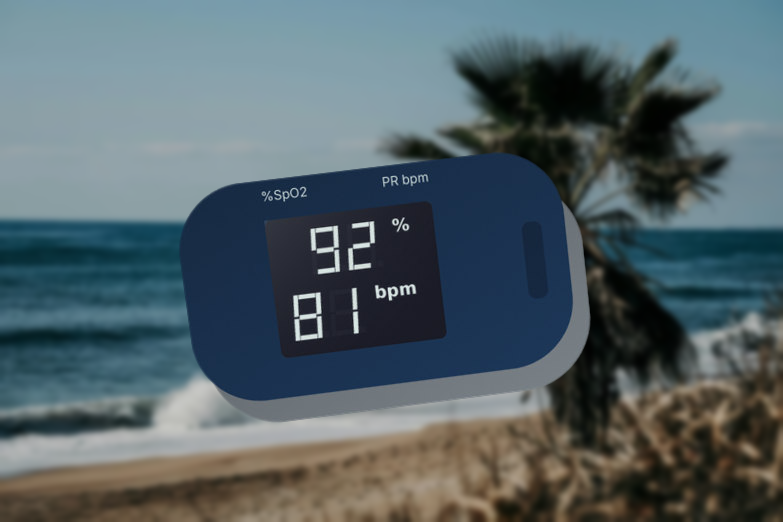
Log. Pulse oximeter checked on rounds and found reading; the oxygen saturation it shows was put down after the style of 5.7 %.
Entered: 92 %
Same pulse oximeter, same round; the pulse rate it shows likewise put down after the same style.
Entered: 81 bpm
